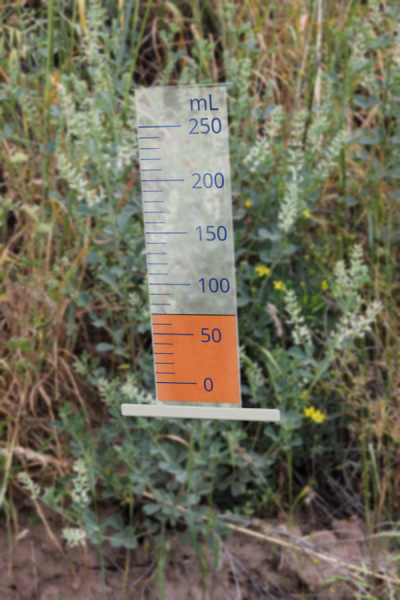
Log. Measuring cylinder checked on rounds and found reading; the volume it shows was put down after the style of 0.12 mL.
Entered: 70 mL
